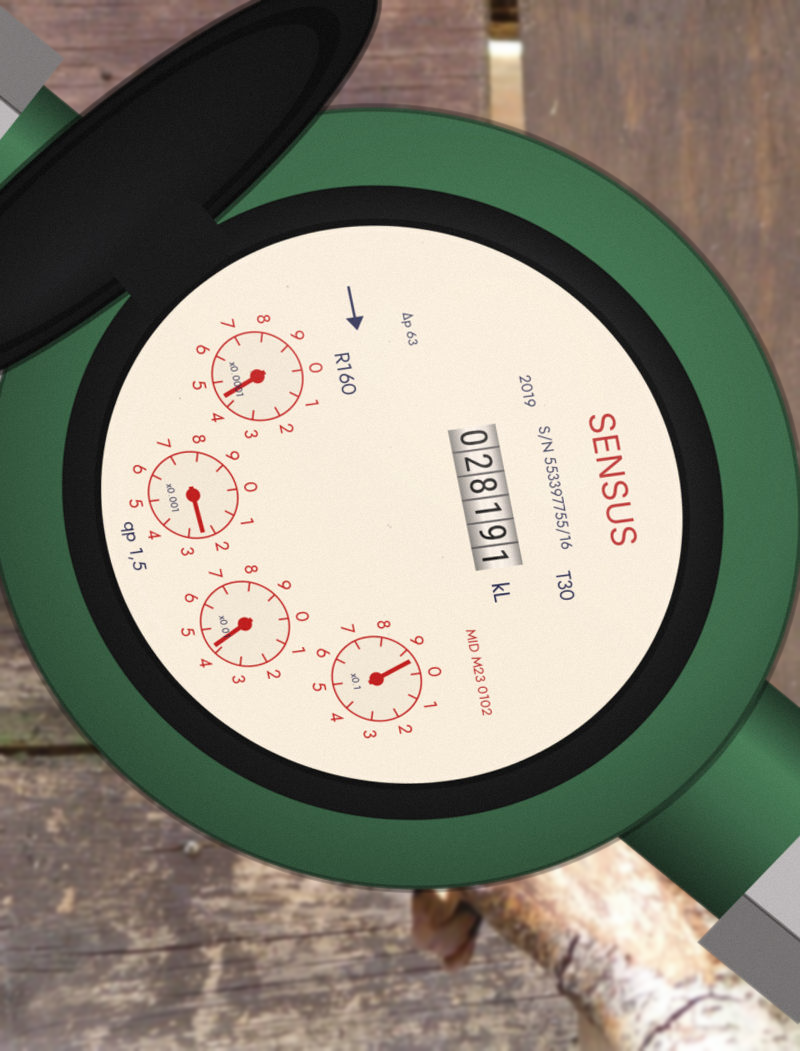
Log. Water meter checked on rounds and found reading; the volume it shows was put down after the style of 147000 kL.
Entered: 28190.9424 kL
